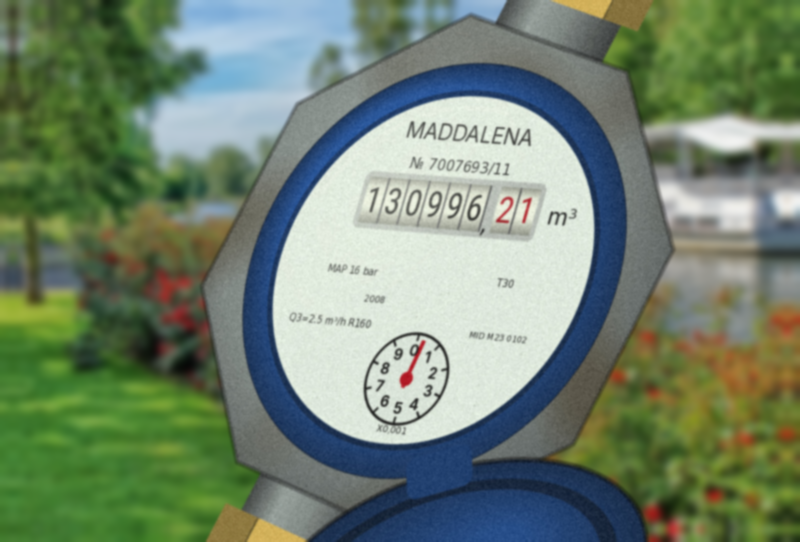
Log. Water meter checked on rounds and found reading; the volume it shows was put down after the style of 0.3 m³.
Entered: 130996.210 m³
